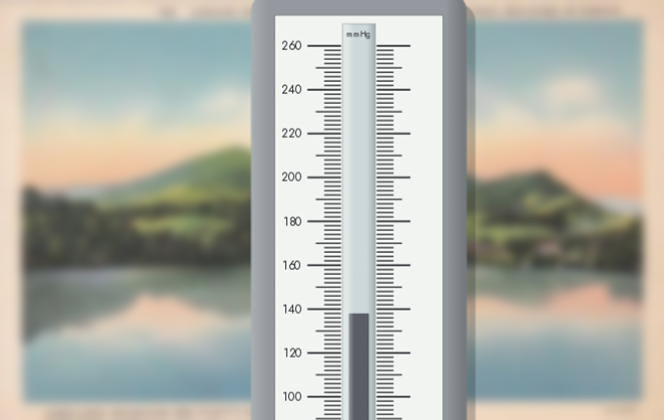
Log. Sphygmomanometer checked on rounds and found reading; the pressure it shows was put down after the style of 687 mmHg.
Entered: 138 mmHg
